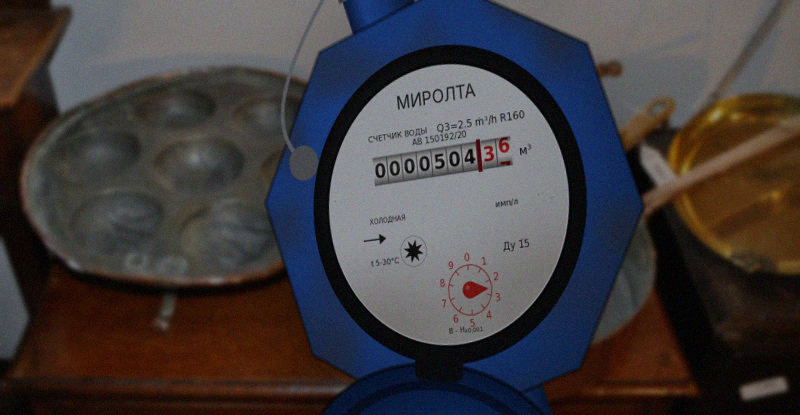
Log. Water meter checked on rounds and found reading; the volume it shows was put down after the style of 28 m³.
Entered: 504.362 m³
